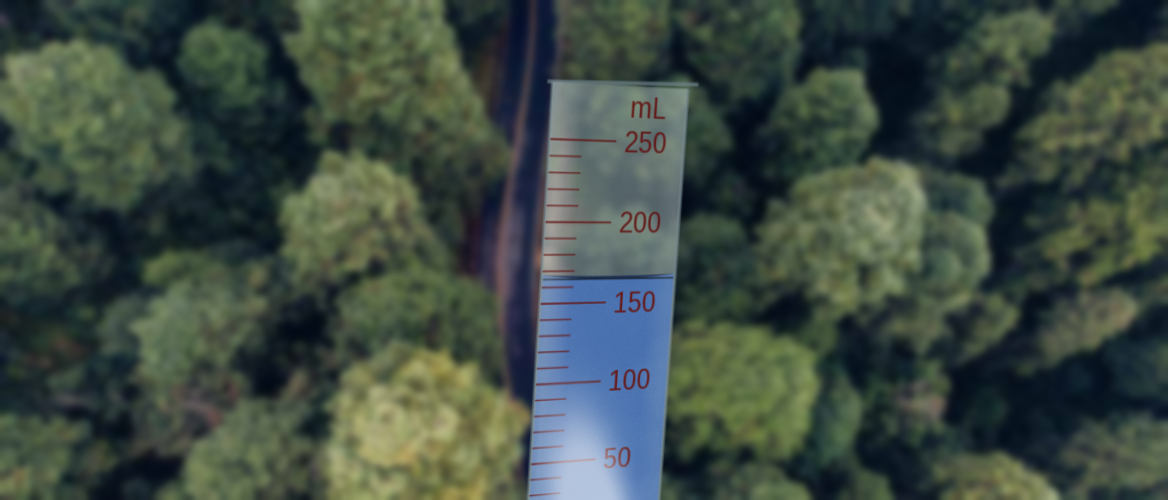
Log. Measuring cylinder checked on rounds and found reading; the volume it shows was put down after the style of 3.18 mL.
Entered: 165 mL
